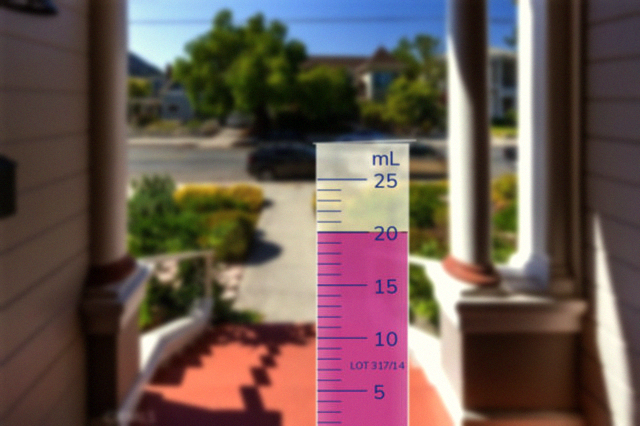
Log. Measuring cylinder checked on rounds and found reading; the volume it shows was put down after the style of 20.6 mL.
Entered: 20 mL
